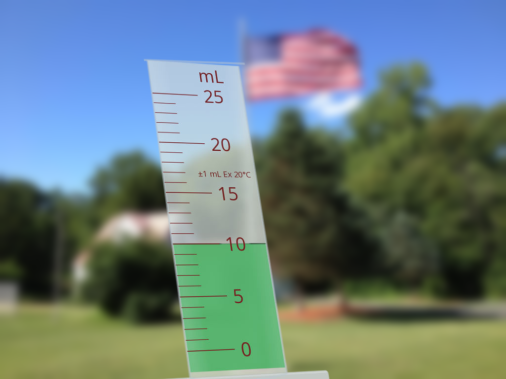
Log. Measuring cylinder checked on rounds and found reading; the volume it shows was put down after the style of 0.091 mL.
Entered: 10 mL
